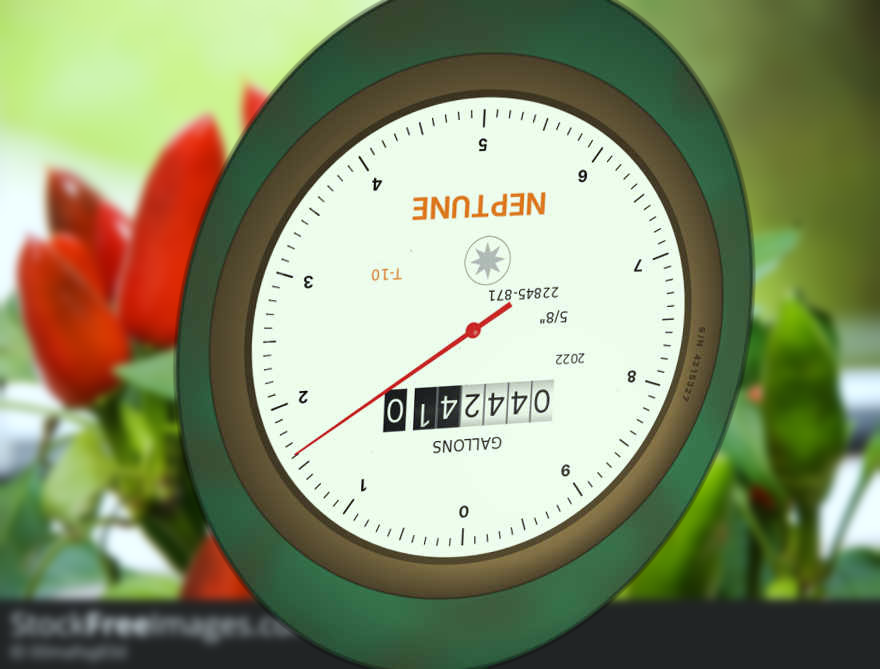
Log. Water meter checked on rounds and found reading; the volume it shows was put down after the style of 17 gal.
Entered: 442411.6 gal
